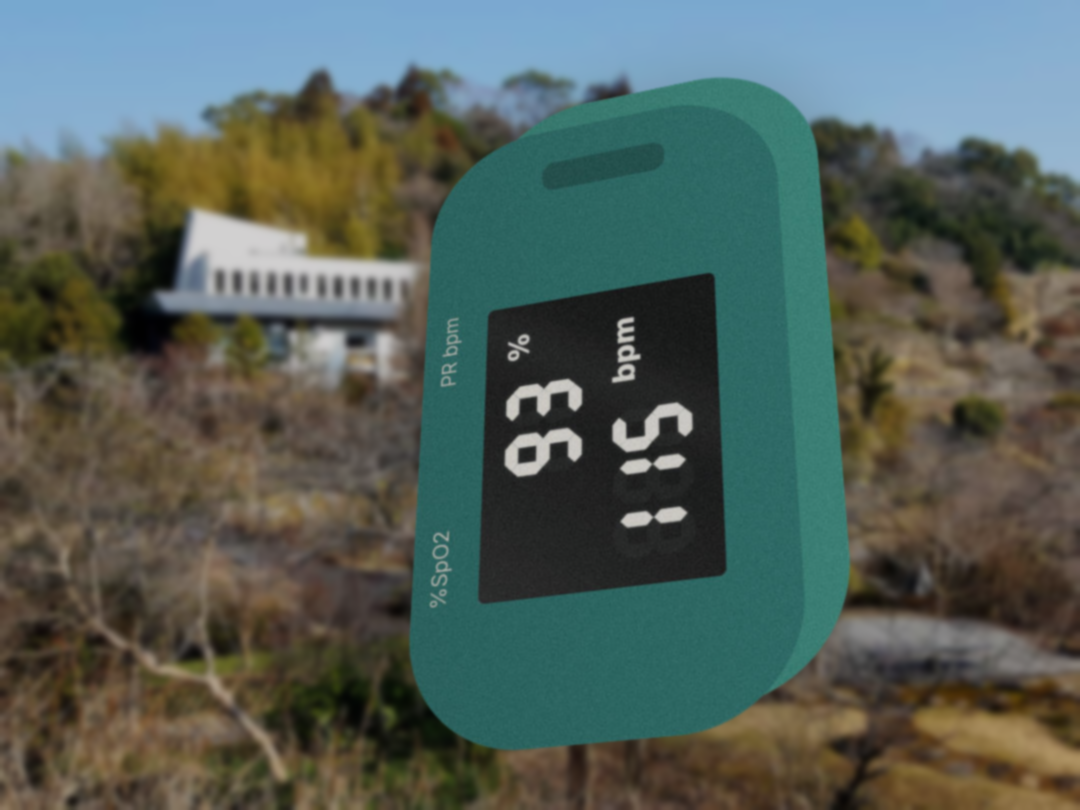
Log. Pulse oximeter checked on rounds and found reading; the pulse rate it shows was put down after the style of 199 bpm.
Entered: 115 bpm
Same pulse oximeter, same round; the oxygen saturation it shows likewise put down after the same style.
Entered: 93 %
